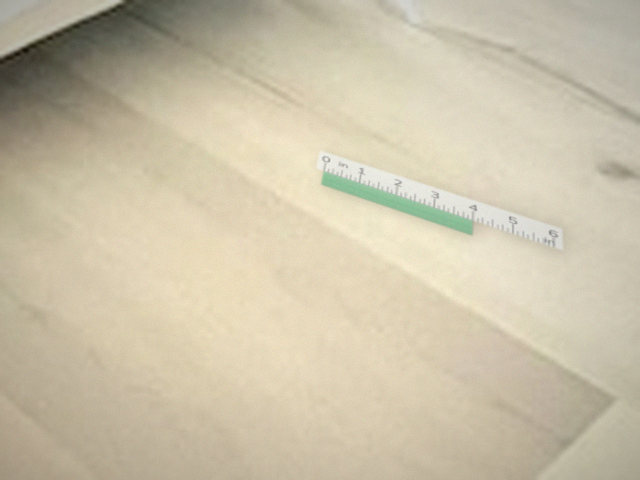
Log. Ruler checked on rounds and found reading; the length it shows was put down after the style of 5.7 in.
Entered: 4 in
